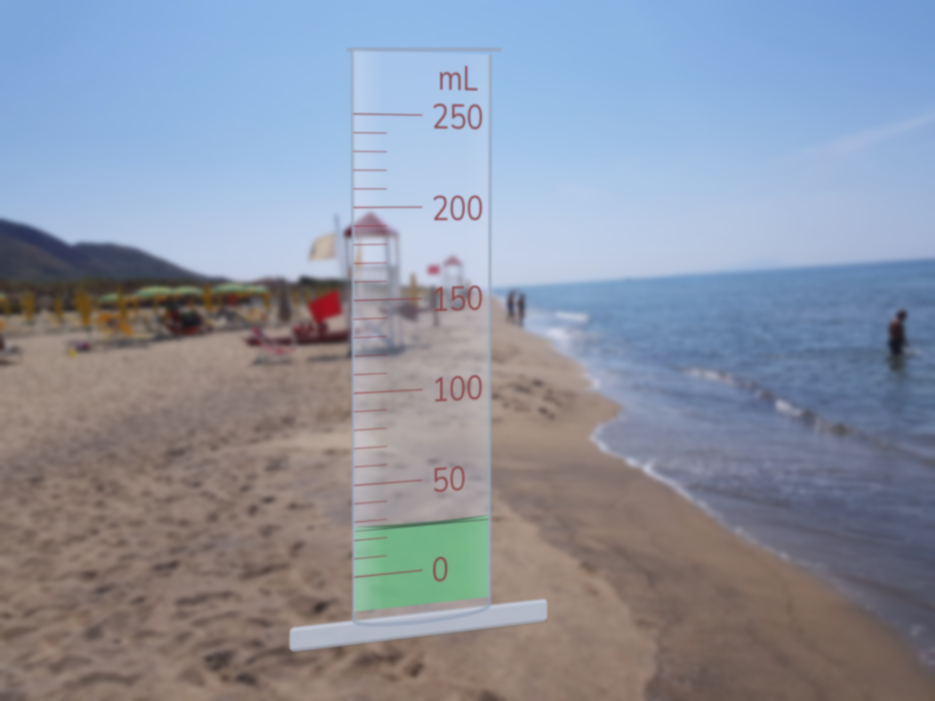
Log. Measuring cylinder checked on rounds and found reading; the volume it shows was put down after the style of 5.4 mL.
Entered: 25 mL
